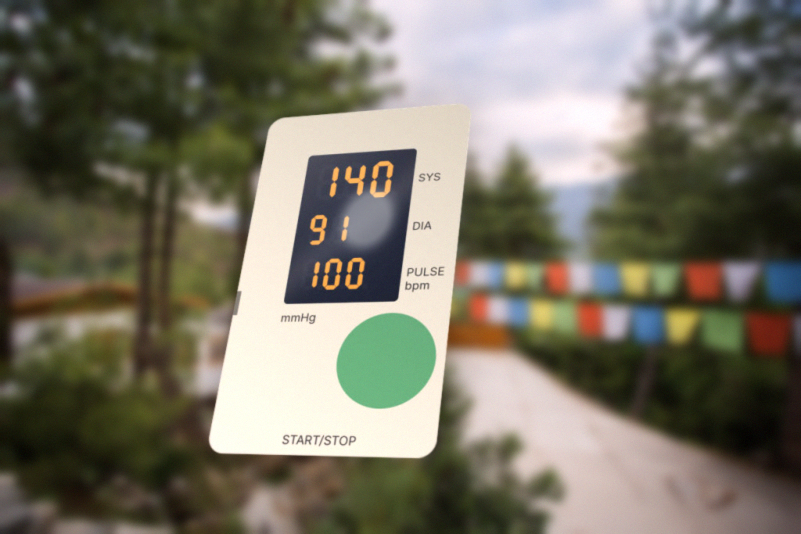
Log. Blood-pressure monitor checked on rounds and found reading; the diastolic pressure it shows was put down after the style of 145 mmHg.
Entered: 91 mmHg
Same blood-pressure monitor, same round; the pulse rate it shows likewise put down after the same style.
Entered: 100 bpm
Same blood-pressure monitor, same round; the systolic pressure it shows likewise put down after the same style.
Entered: 140 mmHg
